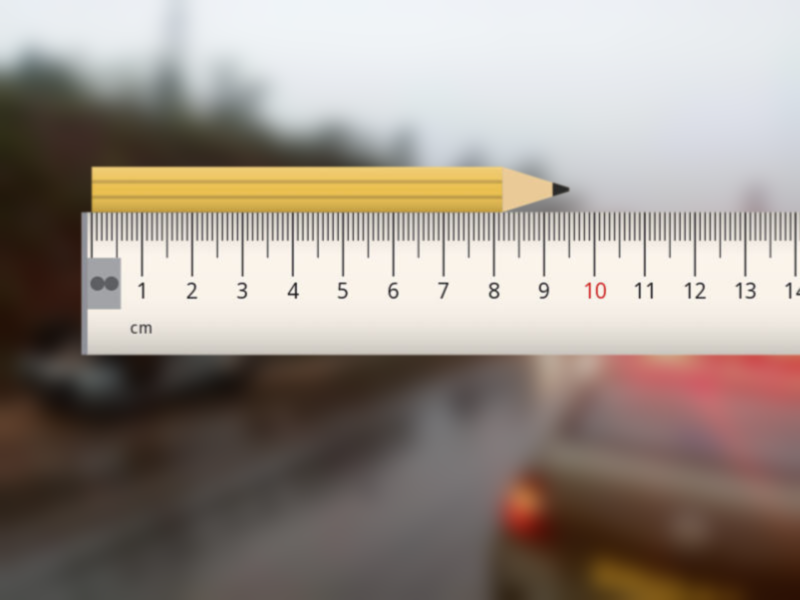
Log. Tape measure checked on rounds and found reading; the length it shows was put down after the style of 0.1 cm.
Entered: 9.5 cm
